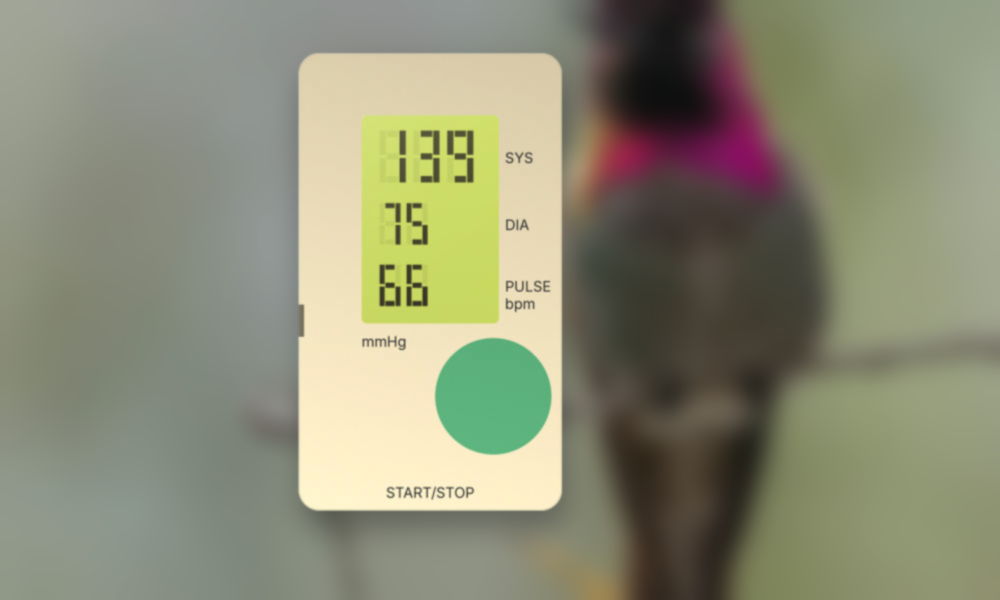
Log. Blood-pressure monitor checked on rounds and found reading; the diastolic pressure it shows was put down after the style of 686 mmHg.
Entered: 75 mmHg
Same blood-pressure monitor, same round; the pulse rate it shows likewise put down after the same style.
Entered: 66 bpm
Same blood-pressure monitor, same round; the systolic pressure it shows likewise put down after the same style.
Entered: 139 mmHg
